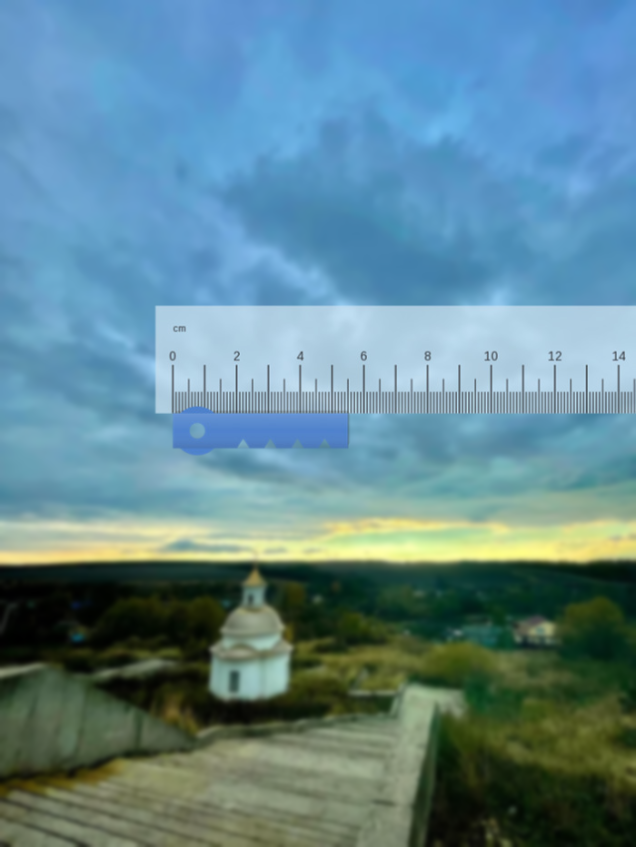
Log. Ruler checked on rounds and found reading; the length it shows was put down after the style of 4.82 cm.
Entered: 5.5 cm
